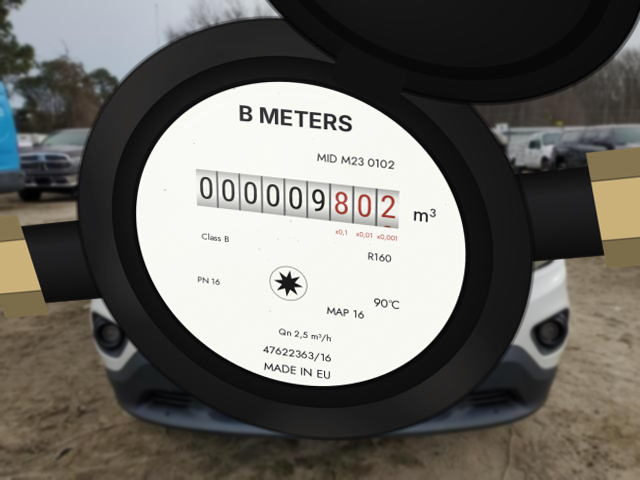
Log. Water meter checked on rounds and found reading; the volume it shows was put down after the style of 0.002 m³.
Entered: 9.802 m³
